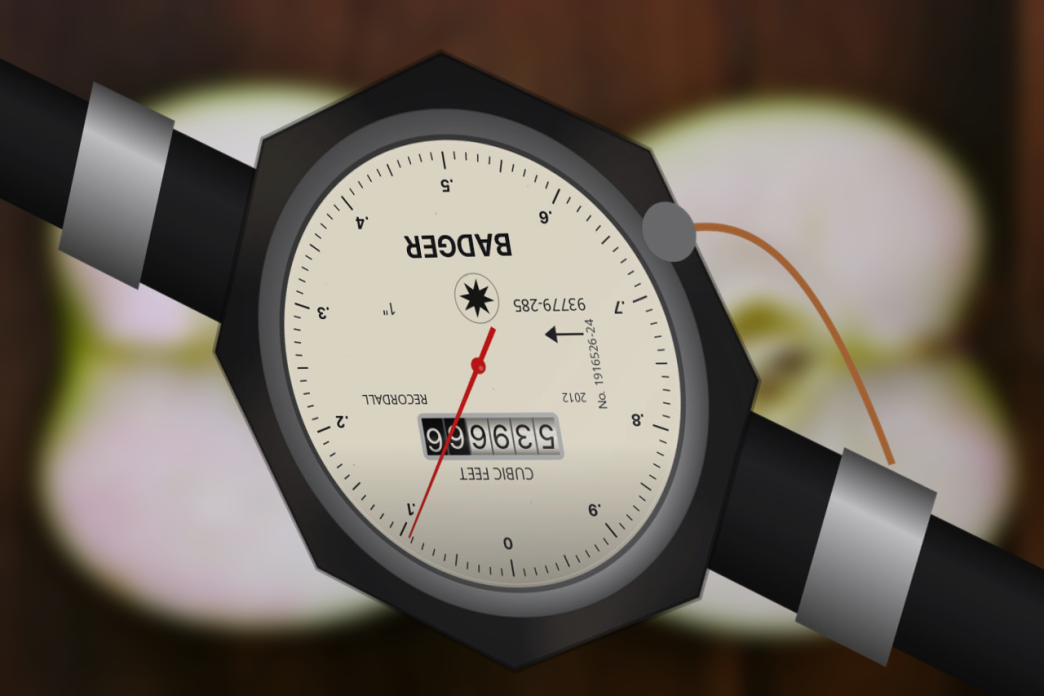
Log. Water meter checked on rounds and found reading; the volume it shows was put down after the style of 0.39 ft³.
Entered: 539666.09 ft³
